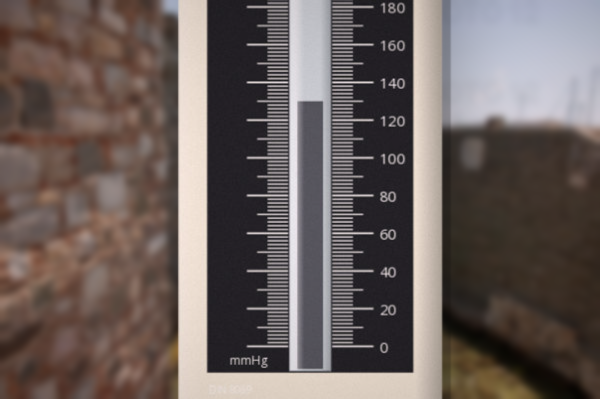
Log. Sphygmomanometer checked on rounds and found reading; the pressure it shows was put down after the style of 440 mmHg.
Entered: 130 mmHg
